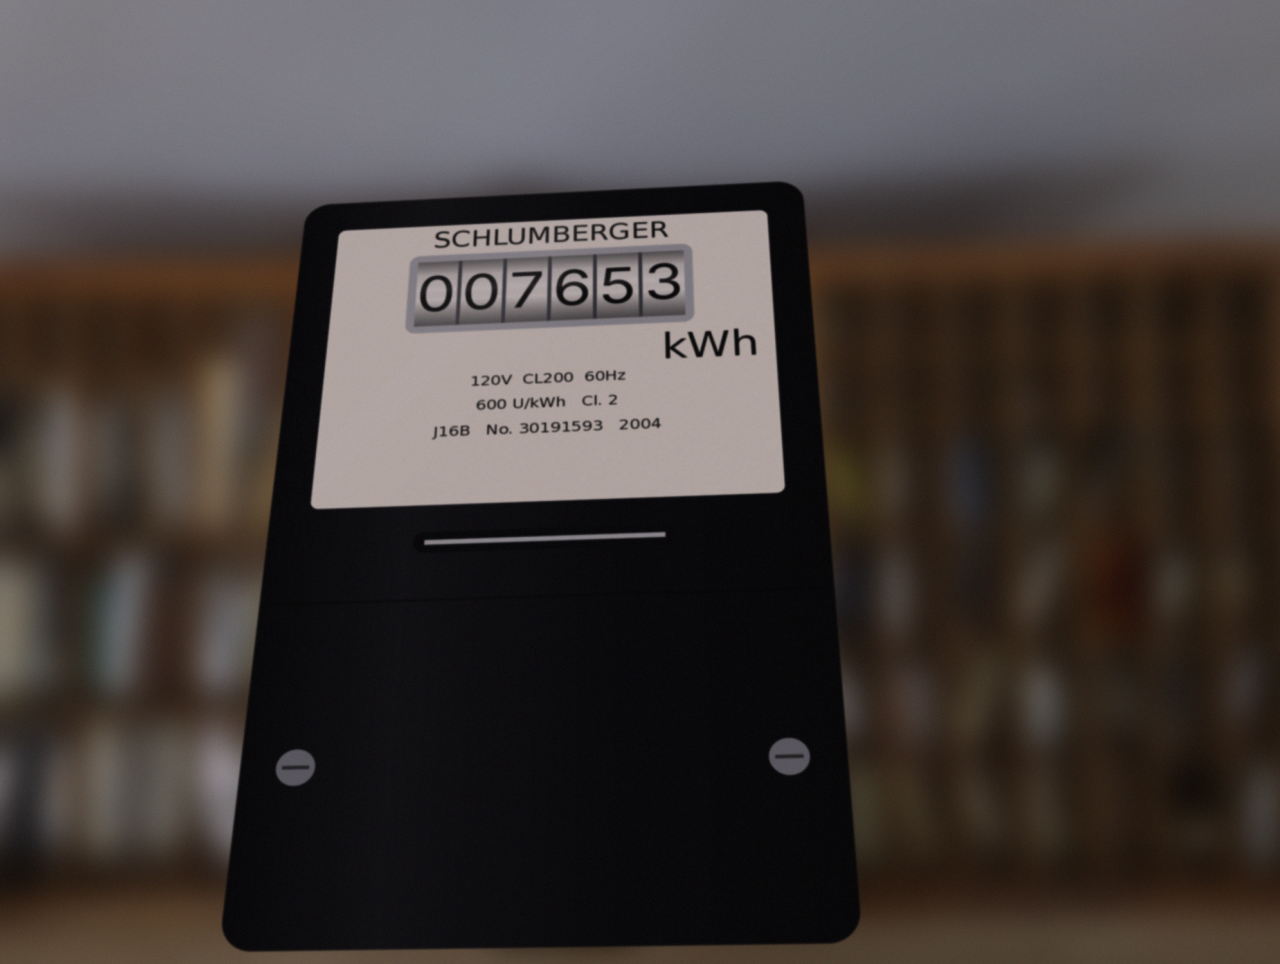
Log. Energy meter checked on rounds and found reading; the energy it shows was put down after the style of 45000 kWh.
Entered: 7653 kWh
